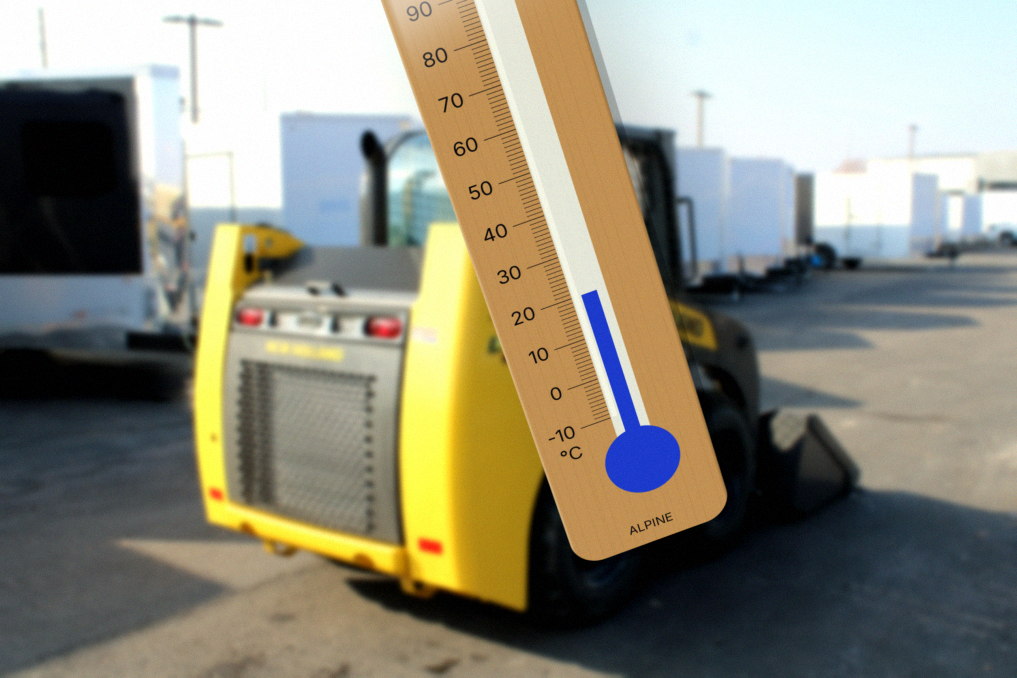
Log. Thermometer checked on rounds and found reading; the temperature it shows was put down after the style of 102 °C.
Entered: 20 °C
